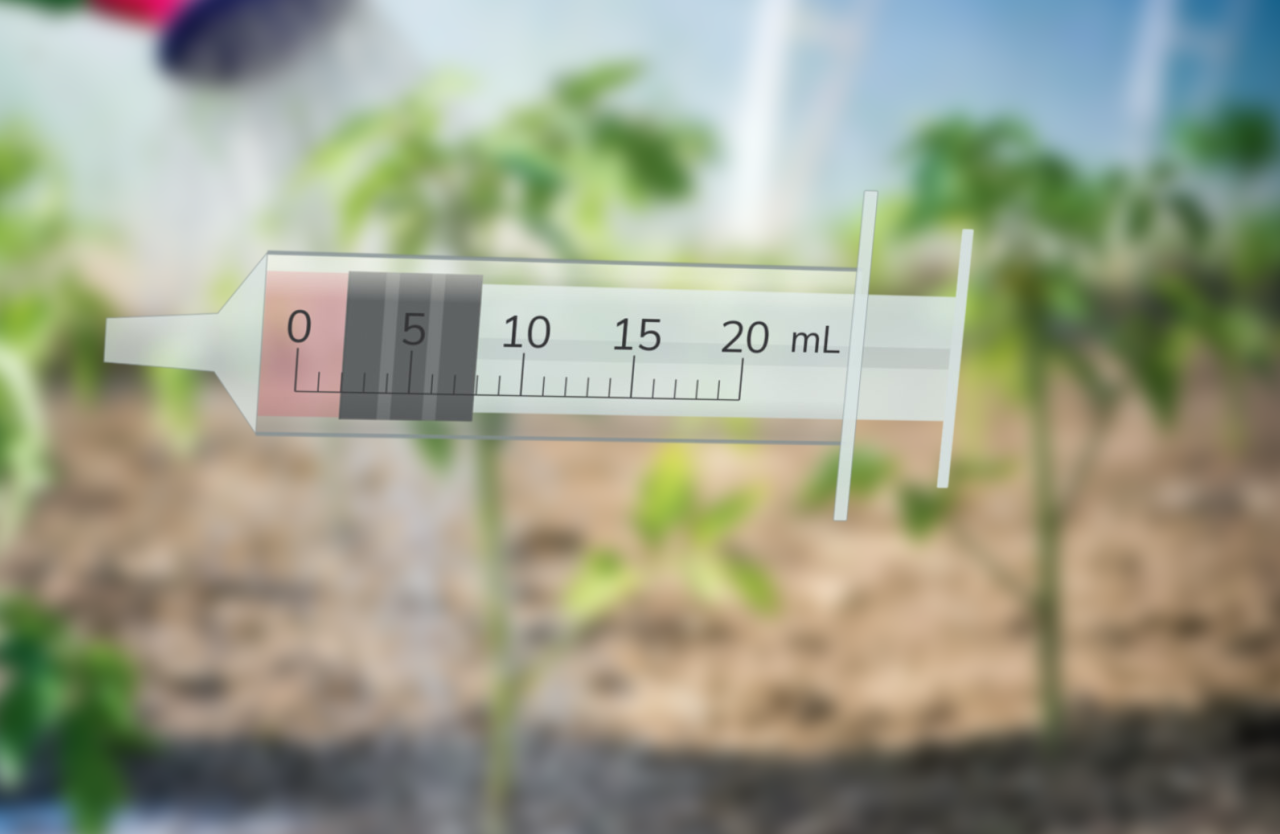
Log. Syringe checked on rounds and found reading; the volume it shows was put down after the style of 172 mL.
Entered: 2 mL
